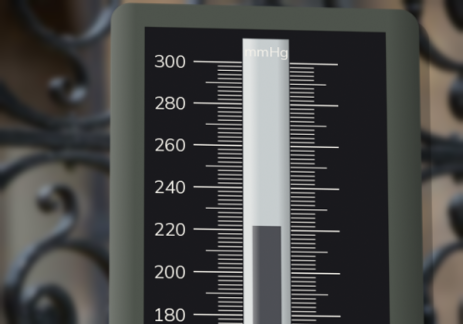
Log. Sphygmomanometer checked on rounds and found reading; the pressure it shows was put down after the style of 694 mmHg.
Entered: 222 mmHg
